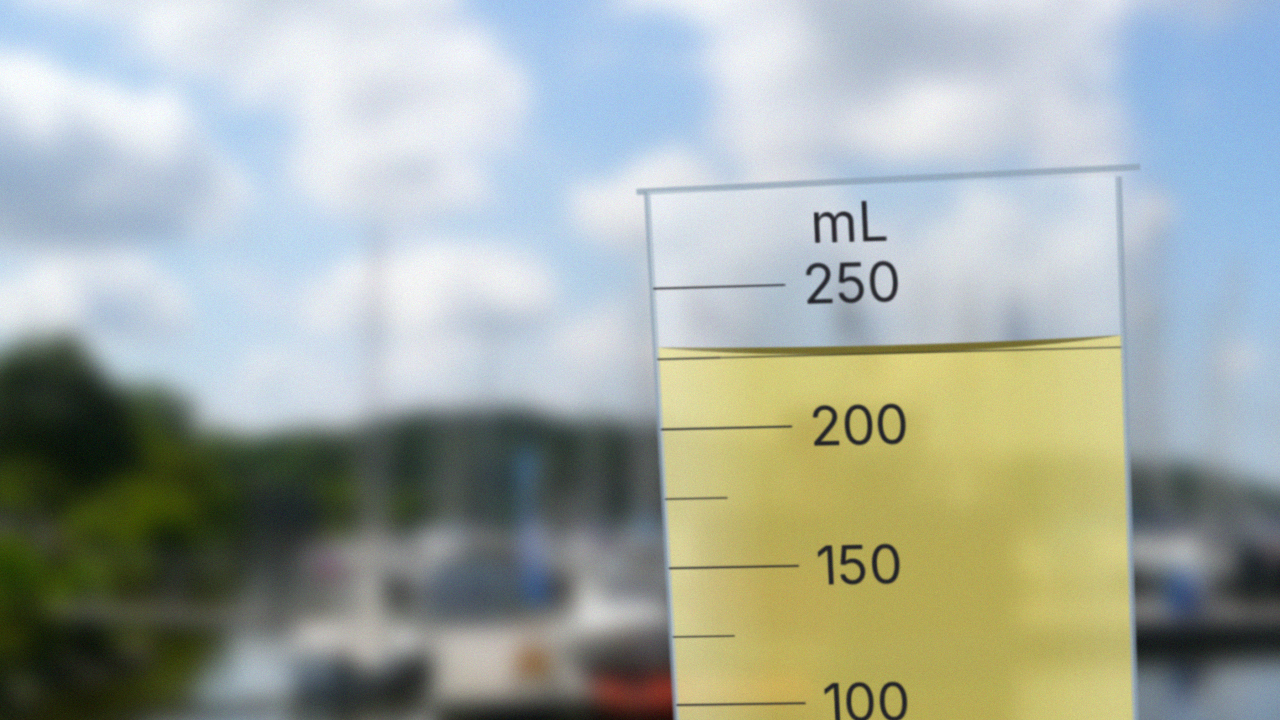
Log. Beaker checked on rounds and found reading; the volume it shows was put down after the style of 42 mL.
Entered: 225 mL
